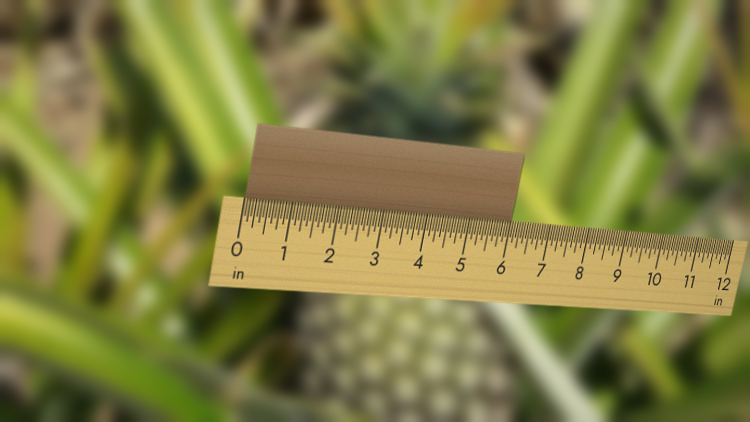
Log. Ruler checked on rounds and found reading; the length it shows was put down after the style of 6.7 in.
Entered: 6 in
